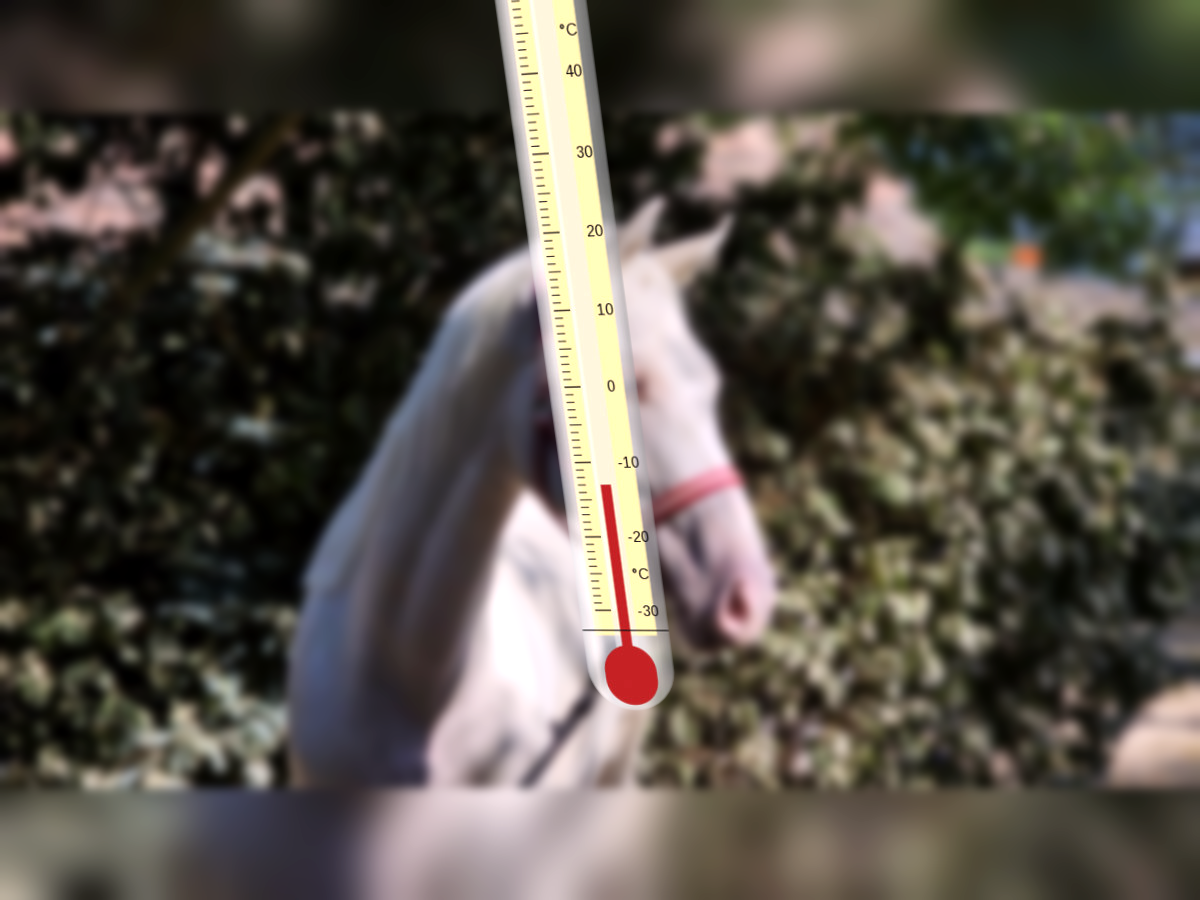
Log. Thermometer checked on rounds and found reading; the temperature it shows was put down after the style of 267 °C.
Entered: -13 °C
